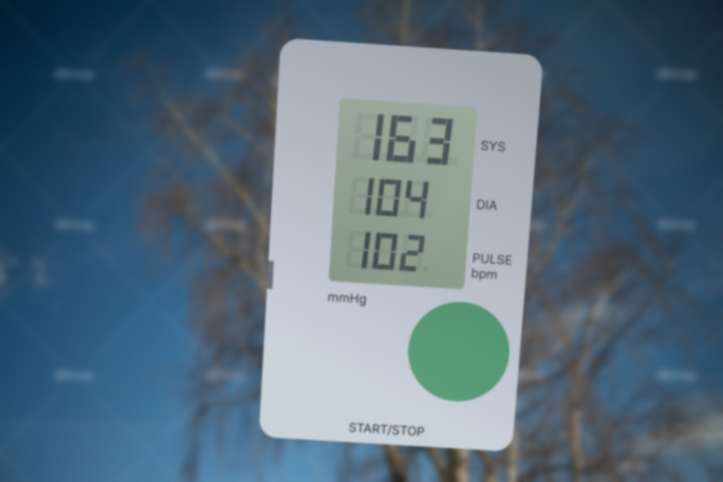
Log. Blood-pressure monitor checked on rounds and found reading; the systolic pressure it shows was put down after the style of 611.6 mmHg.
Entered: 163 mmHg
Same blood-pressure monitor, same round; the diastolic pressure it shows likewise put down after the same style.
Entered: 104 mmHg
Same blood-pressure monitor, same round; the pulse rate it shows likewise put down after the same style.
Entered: 102 bpm
